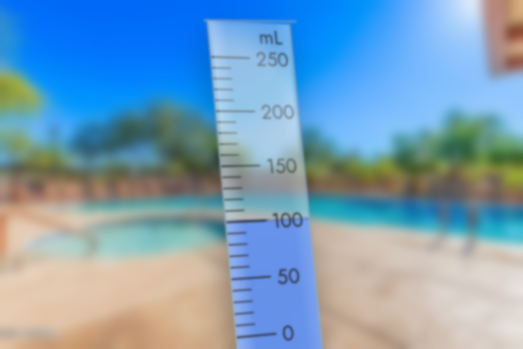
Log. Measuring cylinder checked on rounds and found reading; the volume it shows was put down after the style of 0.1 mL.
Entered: 100 mL
